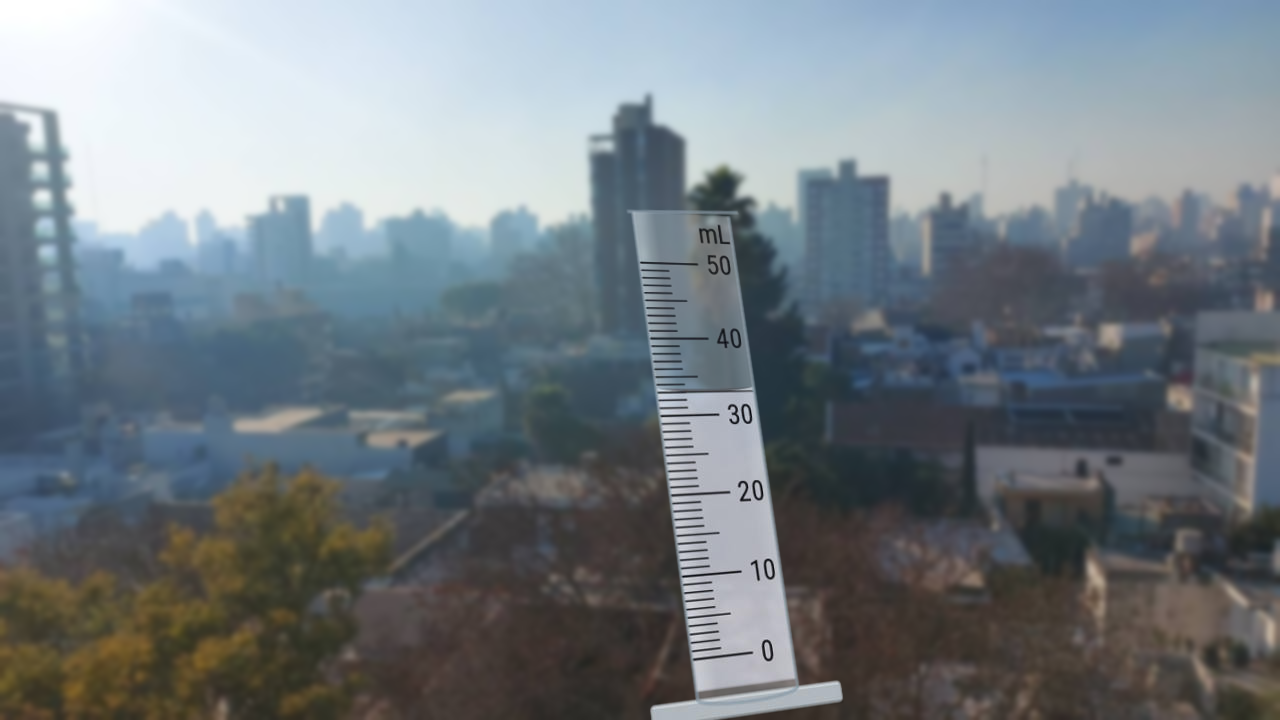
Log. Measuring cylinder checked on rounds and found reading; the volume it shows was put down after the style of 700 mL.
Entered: 33 mL
